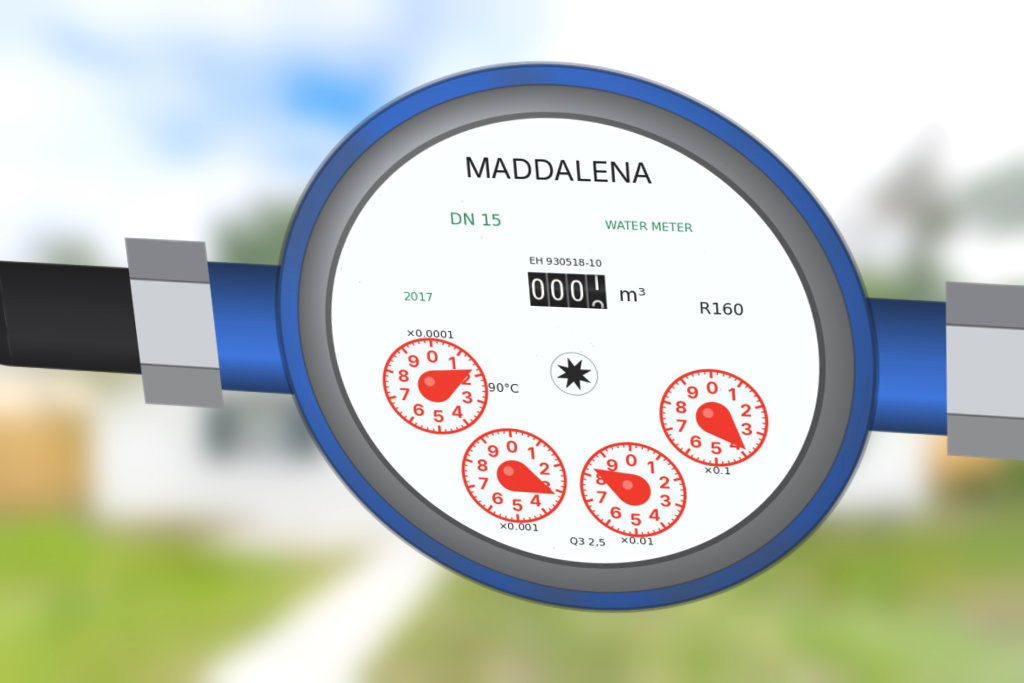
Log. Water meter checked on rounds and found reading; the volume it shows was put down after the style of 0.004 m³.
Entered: 1.3831 m³
